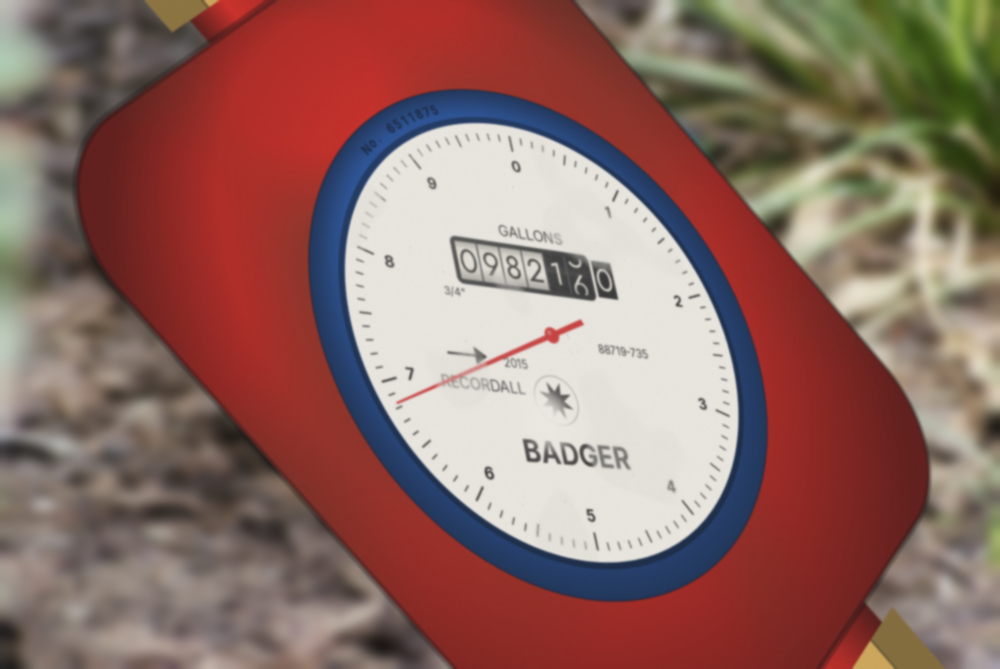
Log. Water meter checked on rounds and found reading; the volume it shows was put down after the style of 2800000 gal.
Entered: 982156.8 gal
